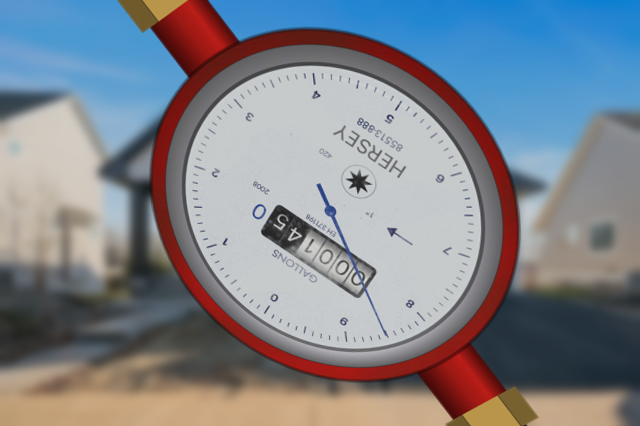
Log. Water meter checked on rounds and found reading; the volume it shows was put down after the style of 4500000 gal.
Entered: 1448.5 gal
